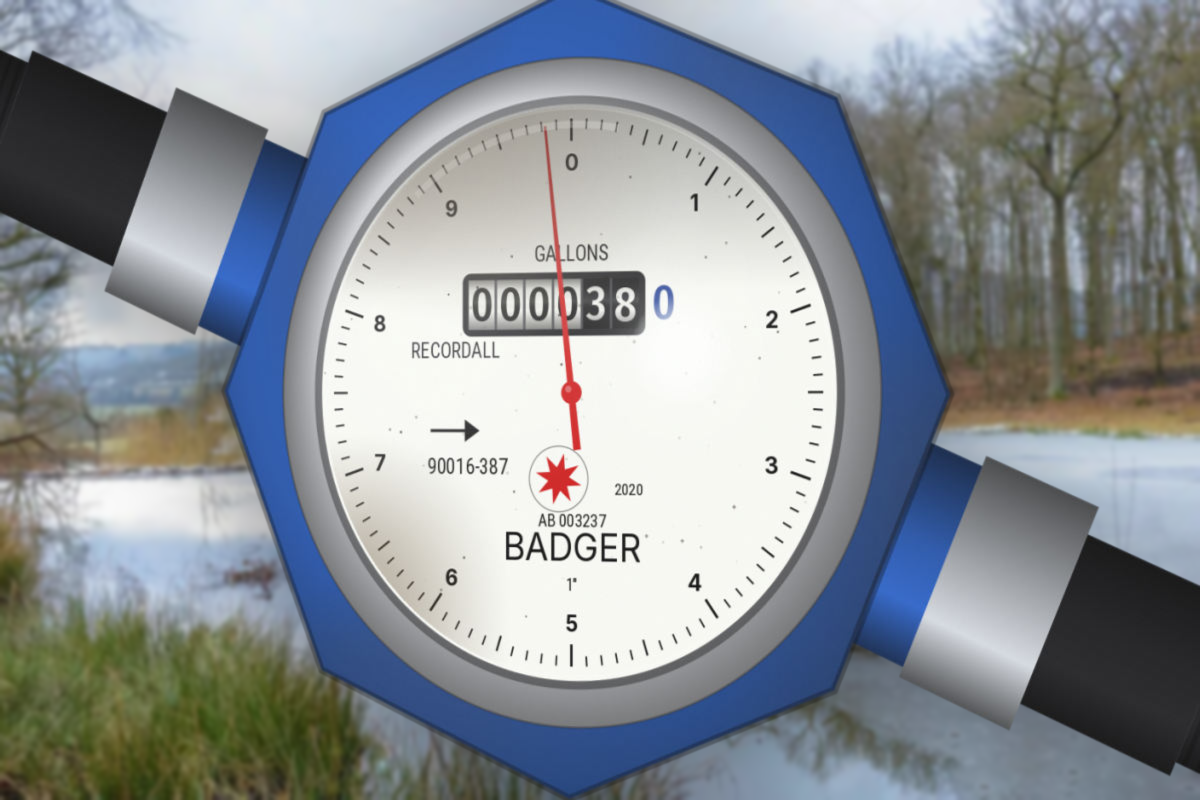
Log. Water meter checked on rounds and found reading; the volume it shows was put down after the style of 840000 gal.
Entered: 379.8 gal
